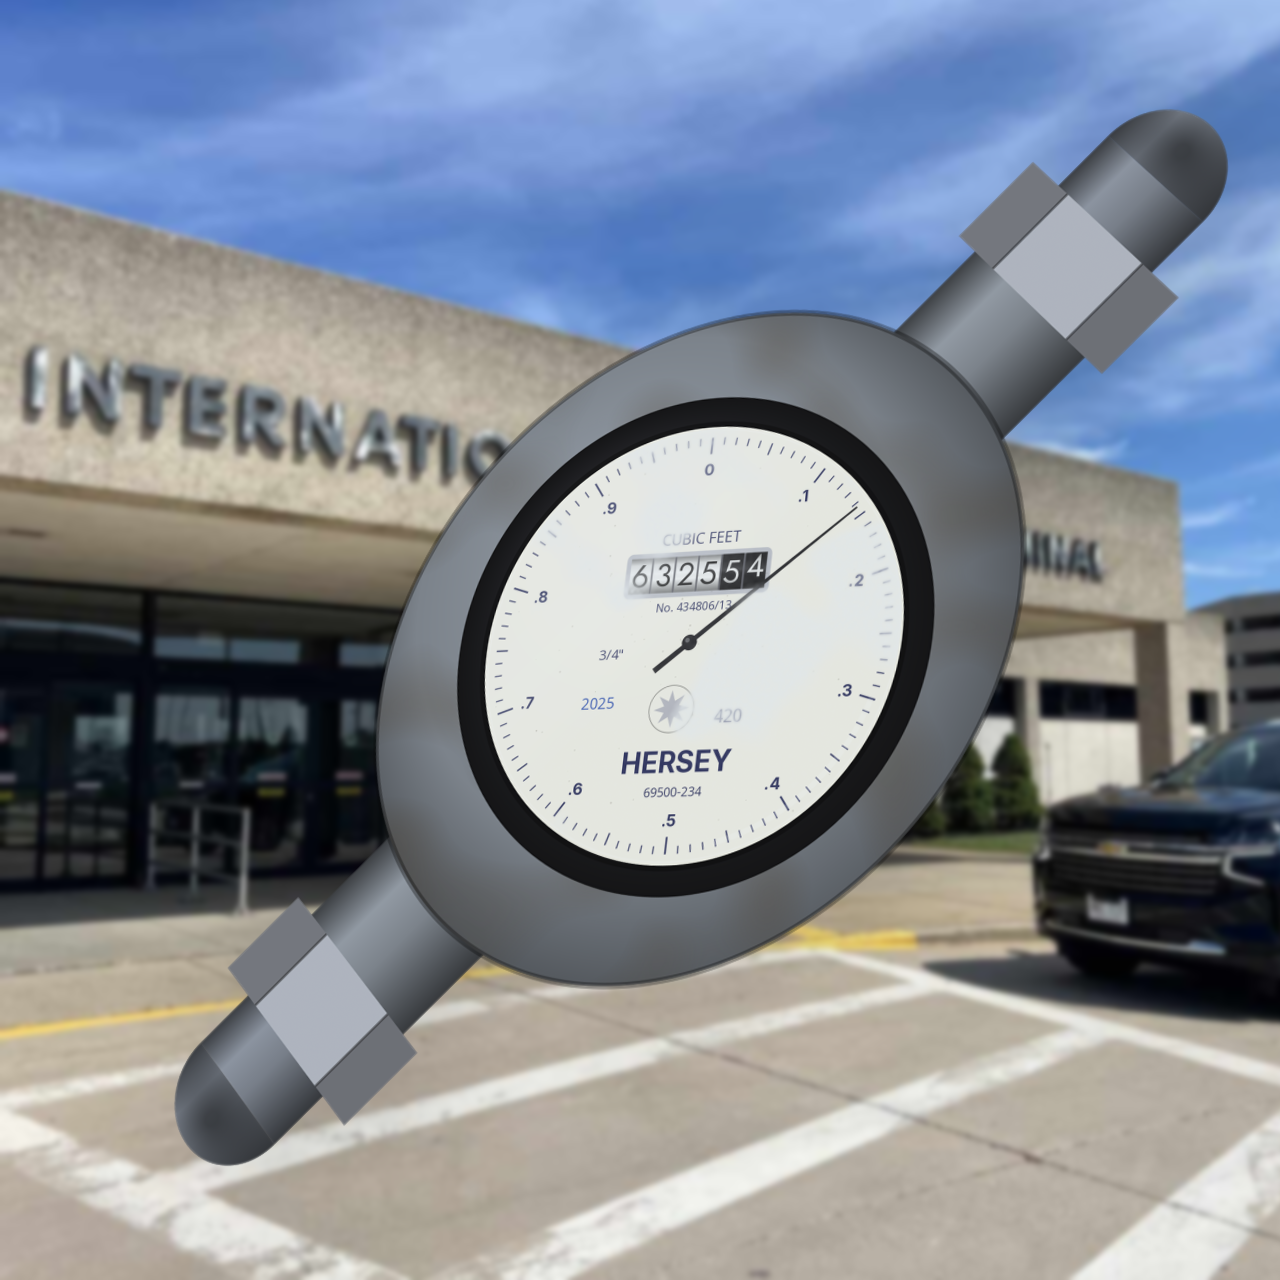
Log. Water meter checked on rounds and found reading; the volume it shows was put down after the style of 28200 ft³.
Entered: 632554.14 ft³
